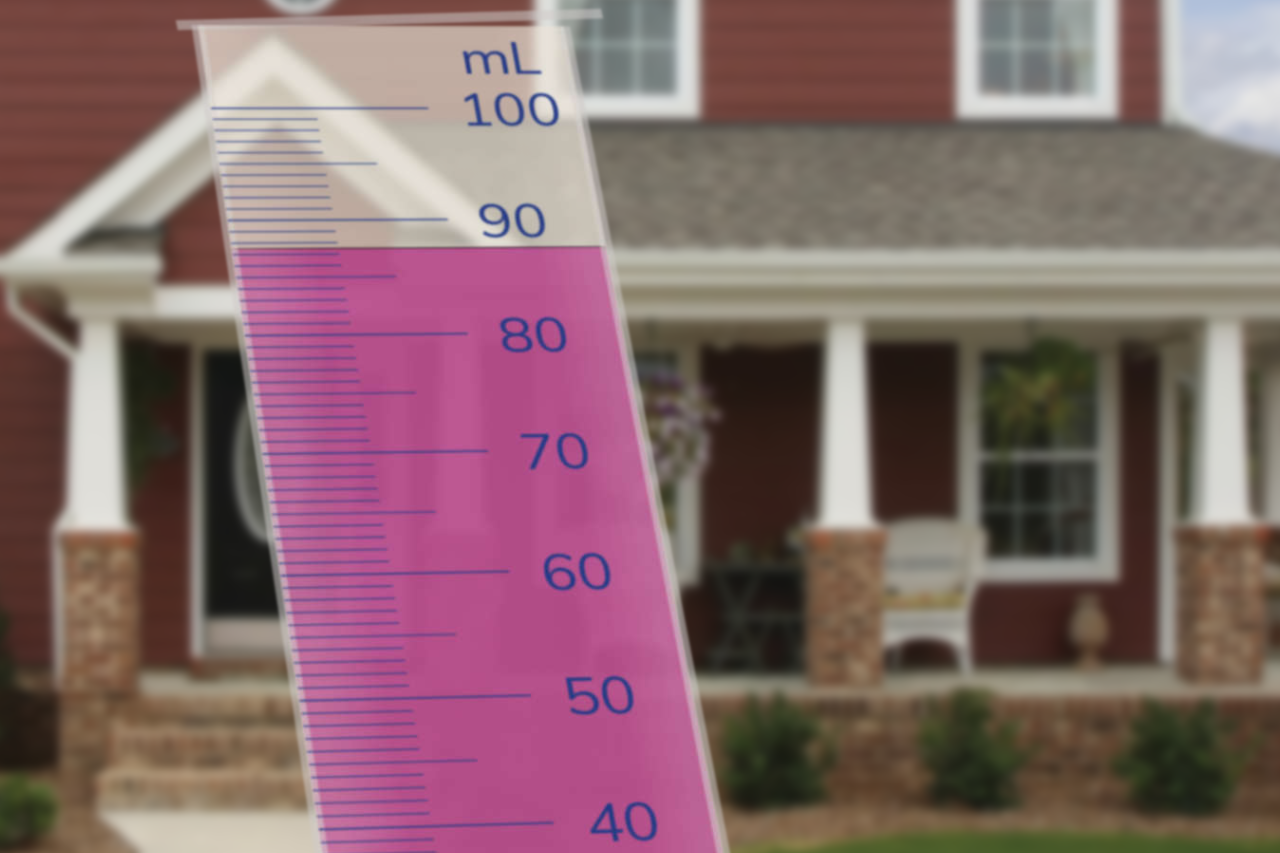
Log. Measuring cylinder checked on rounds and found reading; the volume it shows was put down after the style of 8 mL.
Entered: 87.5 mL
